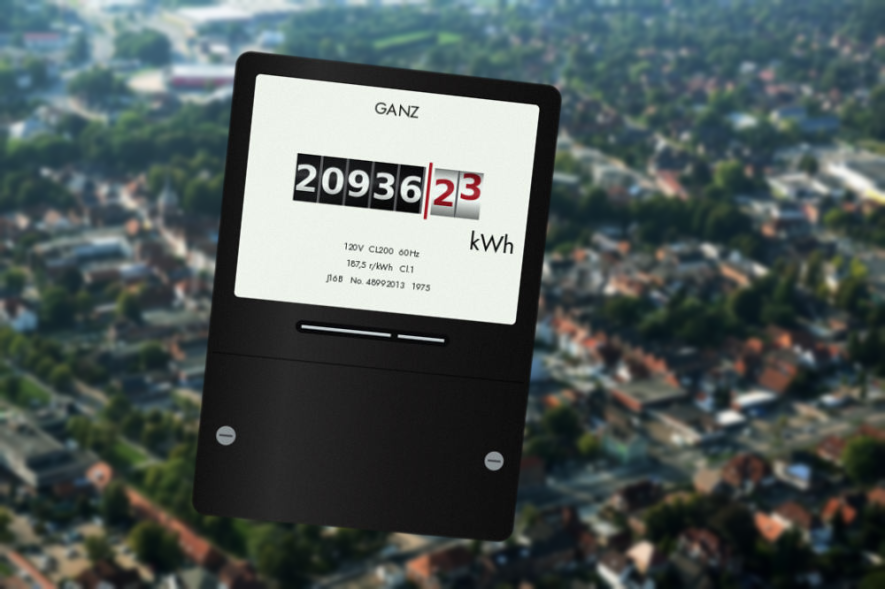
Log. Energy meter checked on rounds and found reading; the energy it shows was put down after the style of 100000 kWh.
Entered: 20936.23 kWh
